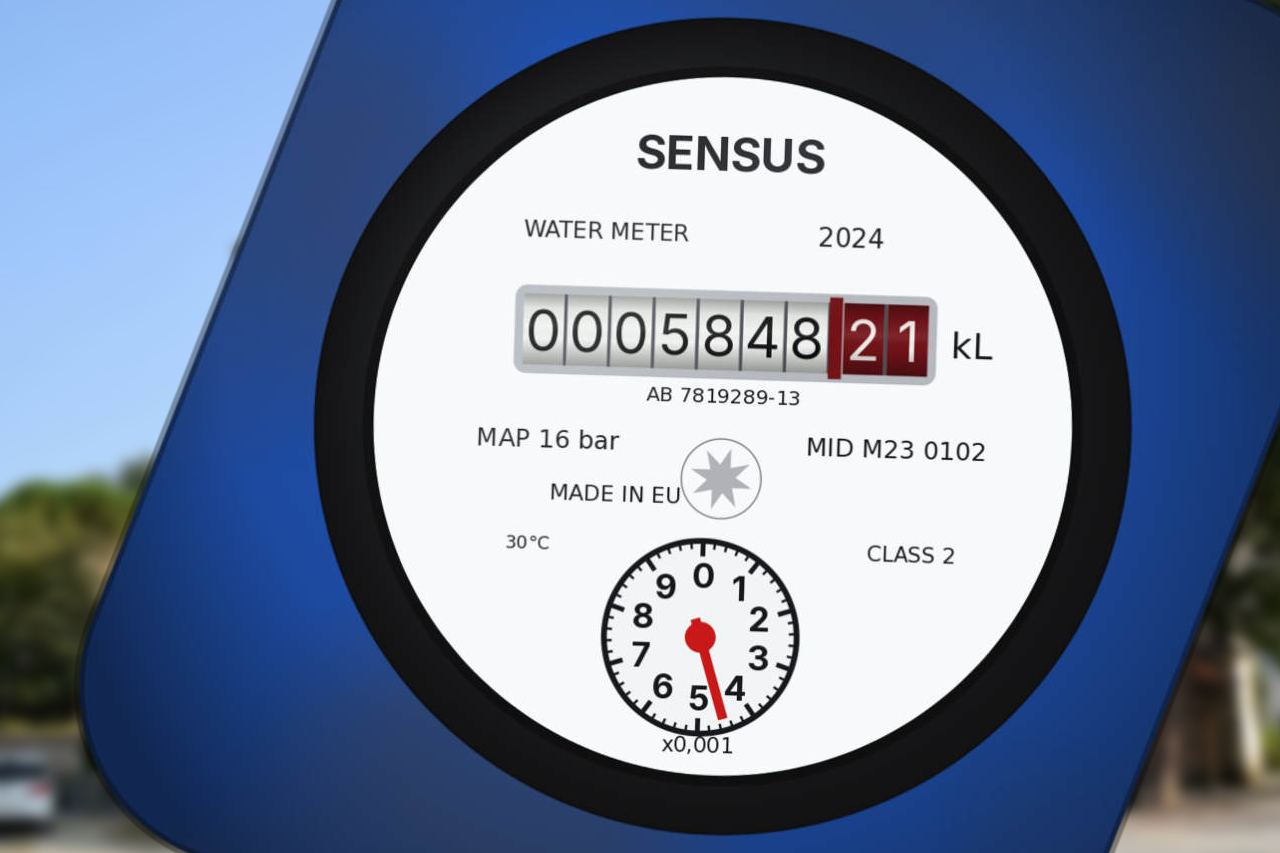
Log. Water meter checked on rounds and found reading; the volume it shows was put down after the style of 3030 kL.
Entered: 5848.214 kL
